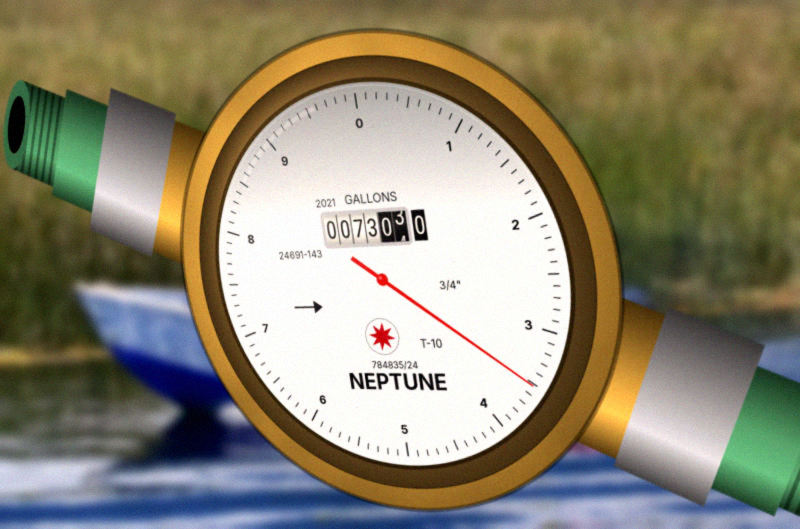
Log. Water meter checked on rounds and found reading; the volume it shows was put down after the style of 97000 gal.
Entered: 73033.5 gal
